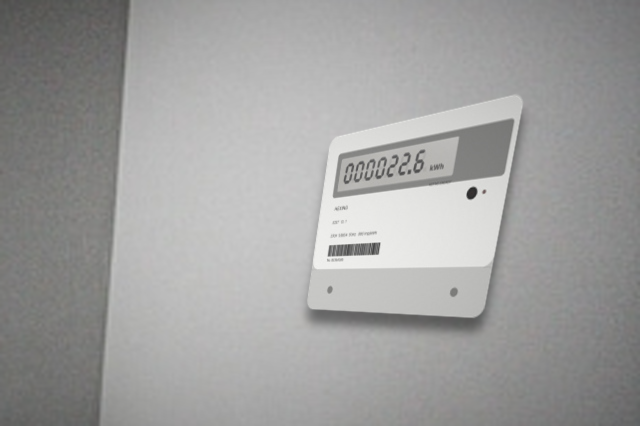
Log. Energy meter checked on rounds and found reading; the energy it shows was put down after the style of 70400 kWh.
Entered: 22.6 kWh
